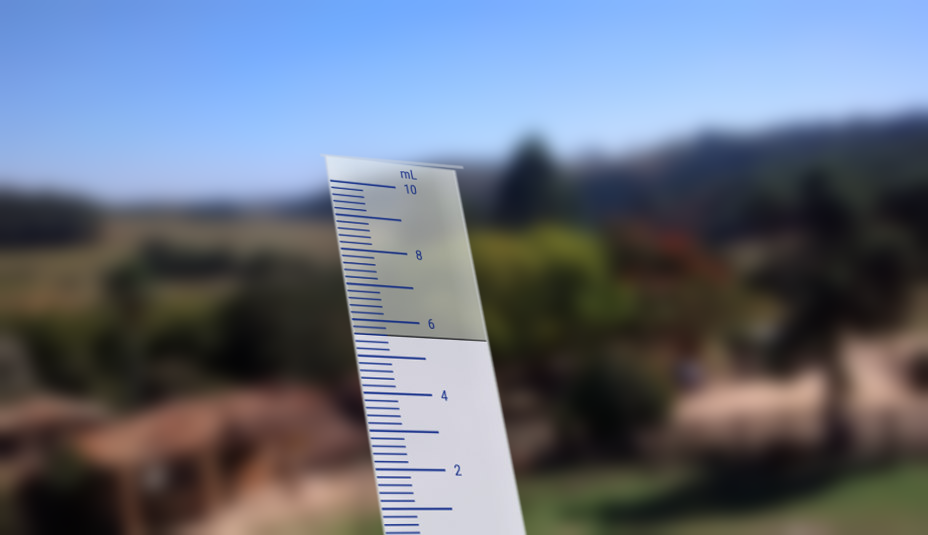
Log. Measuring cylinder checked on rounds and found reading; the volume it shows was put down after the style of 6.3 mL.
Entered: 5.6 mL
